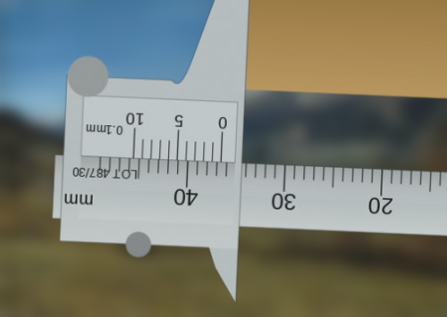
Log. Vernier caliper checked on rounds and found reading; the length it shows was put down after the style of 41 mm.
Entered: 36.6 mm
